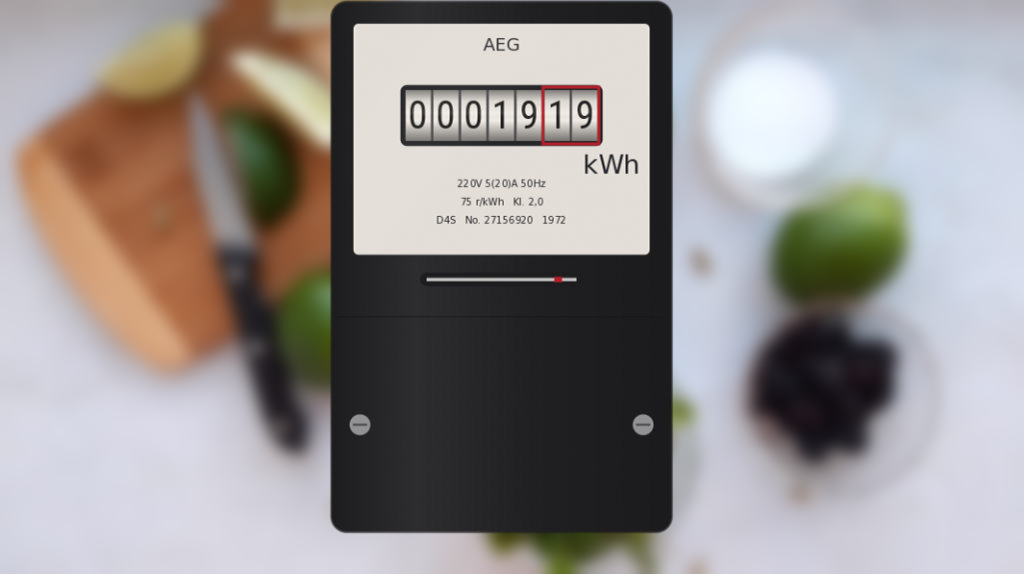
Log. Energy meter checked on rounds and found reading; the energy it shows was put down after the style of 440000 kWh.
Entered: 19.19 kWh
